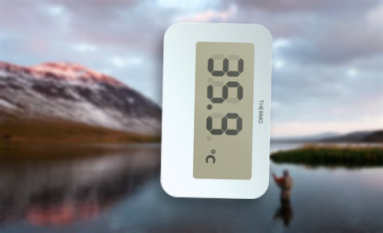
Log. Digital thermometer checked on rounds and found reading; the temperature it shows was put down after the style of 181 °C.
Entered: 35.9 °C
